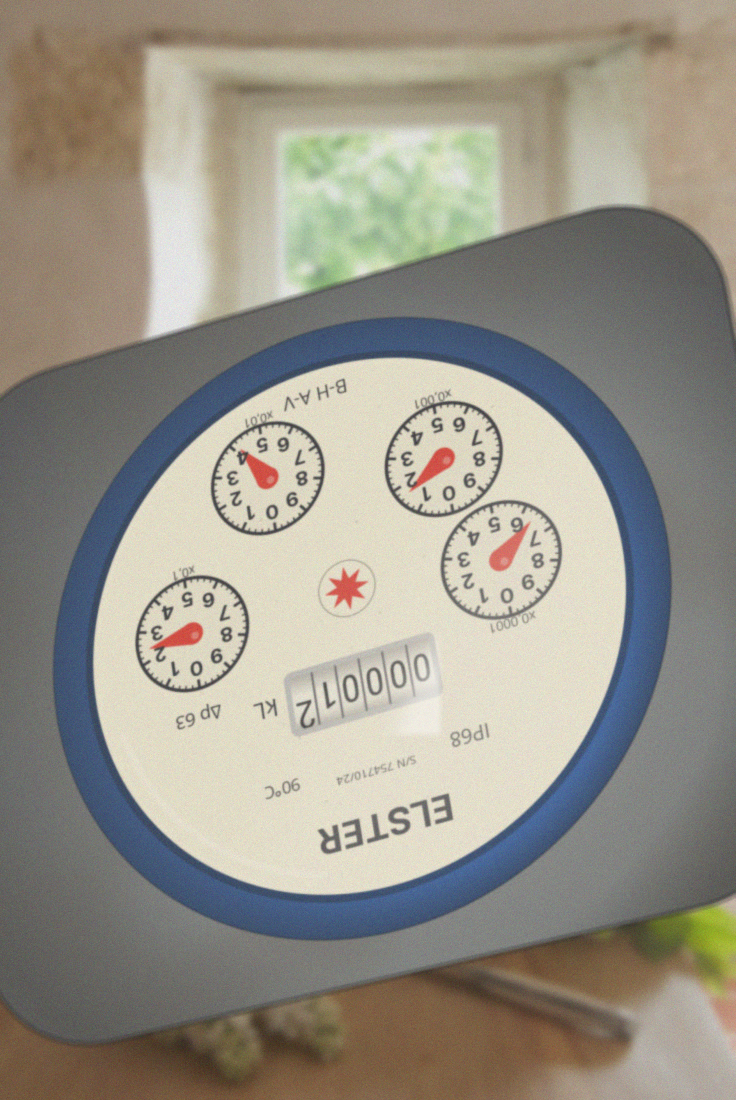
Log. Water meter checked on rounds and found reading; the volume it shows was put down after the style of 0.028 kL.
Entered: 12.2416 kL
